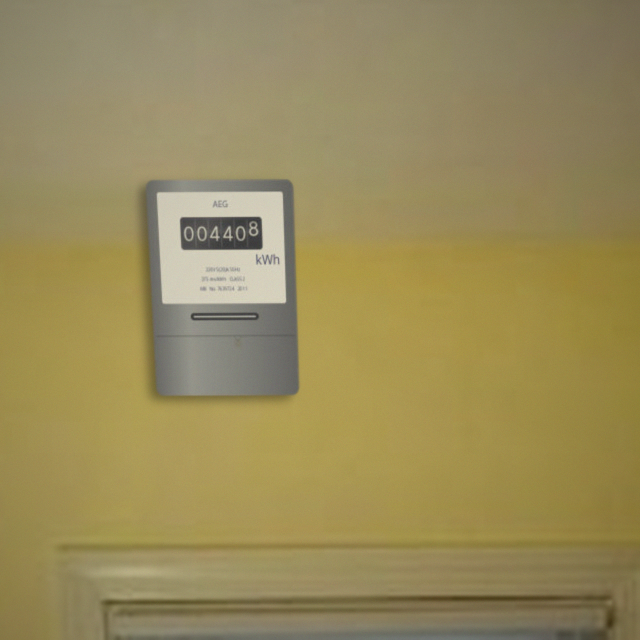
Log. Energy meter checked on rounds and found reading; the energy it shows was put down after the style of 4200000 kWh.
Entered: 4408 kWh
